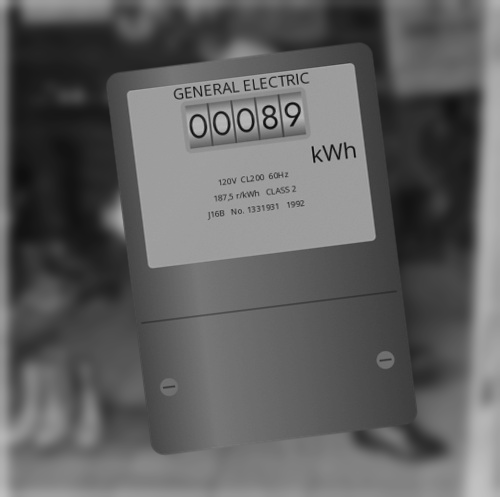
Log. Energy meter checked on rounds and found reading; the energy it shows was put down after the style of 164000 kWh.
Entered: 89 kWh
